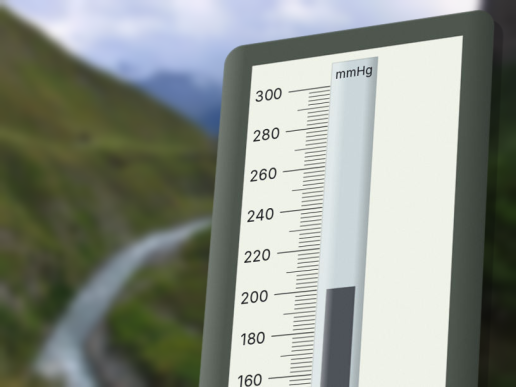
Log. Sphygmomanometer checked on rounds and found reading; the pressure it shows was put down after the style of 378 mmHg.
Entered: 200 mmHg
